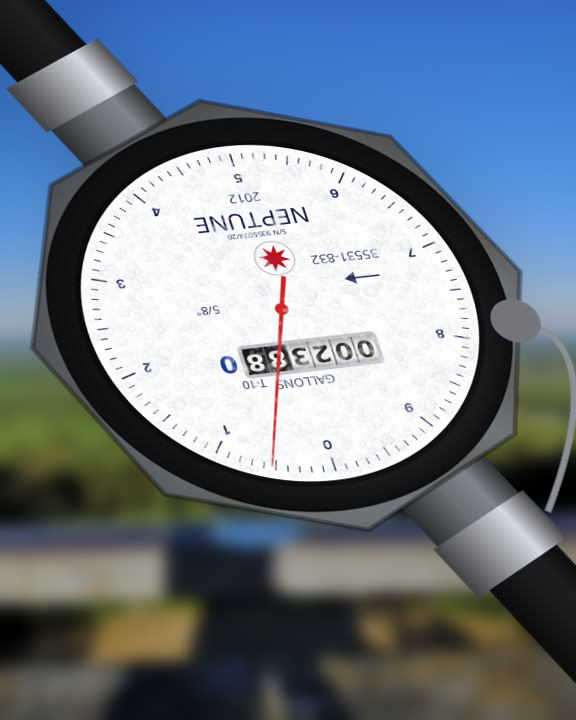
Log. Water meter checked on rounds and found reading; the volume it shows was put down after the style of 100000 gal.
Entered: 23880.5 gal
